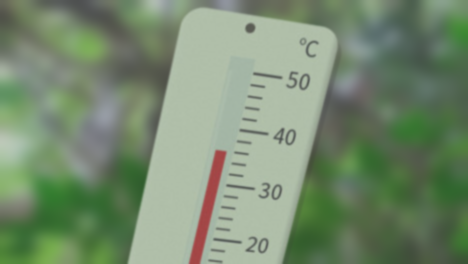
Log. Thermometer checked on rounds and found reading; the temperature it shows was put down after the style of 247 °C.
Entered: 36 °C
